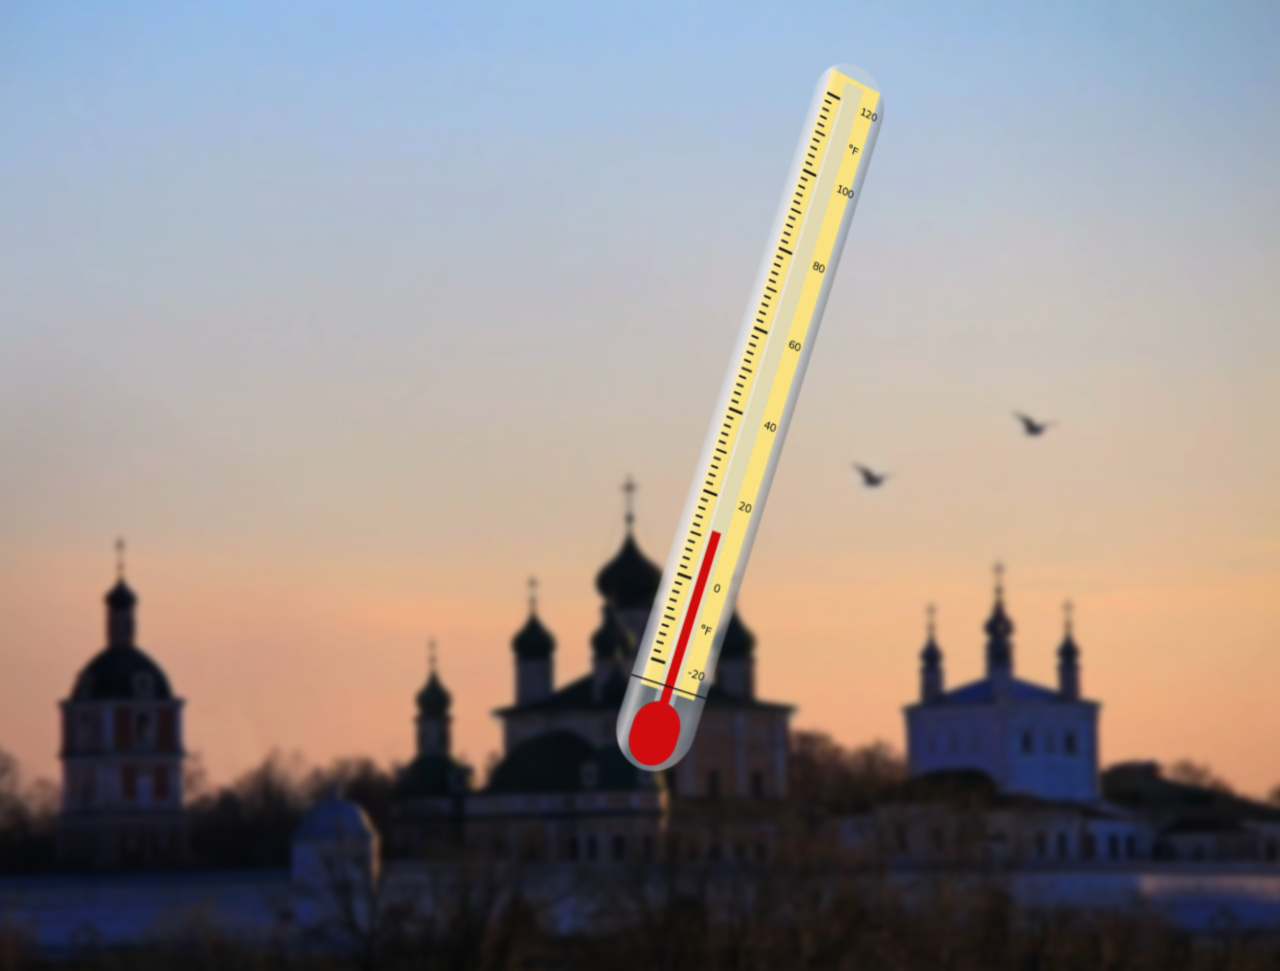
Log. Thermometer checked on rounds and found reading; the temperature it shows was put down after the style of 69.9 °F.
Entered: 12 °F
